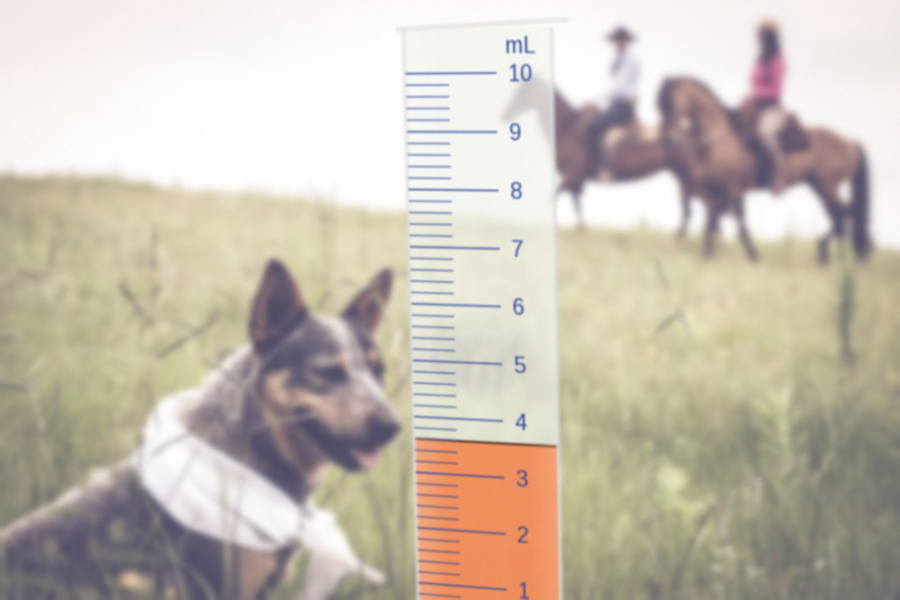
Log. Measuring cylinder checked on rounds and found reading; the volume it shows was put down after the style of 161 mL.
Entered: 3.6 mL
